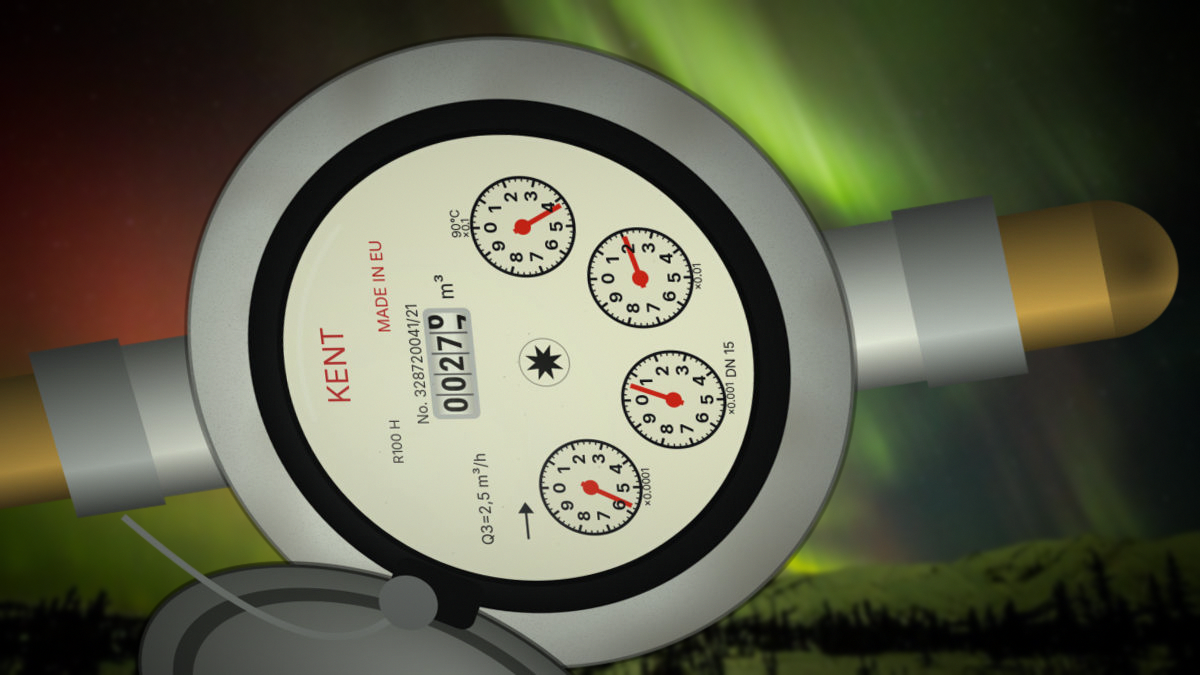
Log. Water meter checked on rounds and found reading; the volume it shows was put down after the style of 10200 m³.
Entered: 276.4205 m³
